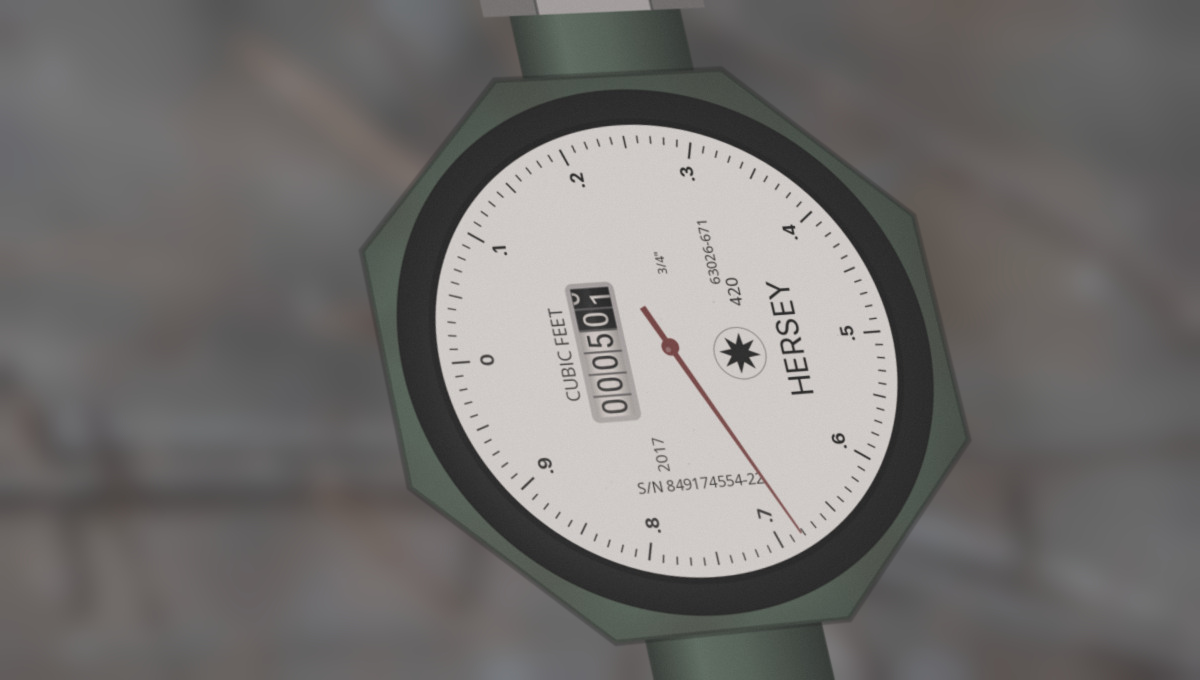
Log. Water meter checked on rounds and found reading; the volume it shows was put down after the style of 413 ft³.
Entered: 500.68 ft³
